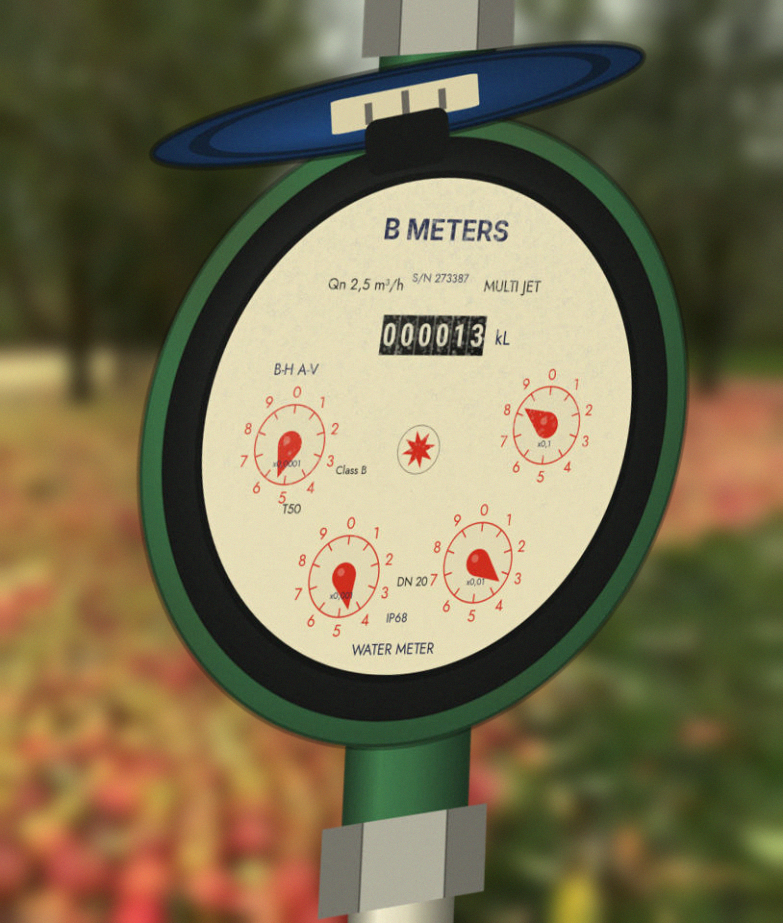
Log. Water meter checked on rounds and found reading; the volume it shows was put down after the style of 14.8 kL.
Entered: 13.8345 kL
